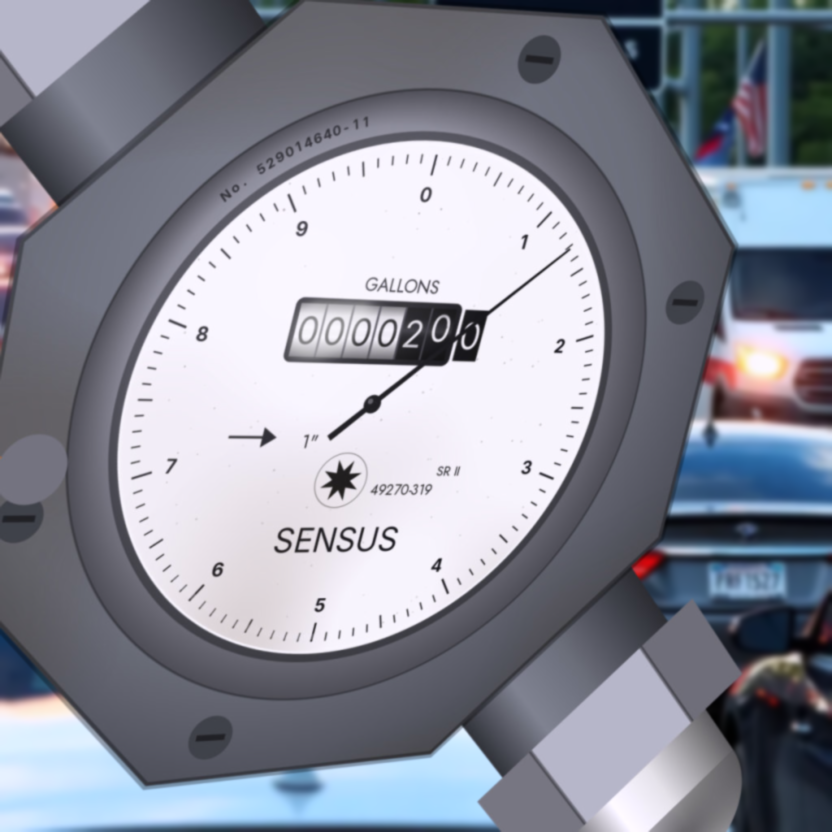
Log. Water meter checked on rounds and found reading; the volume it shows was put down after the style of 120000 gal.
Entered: 201.3 gal
